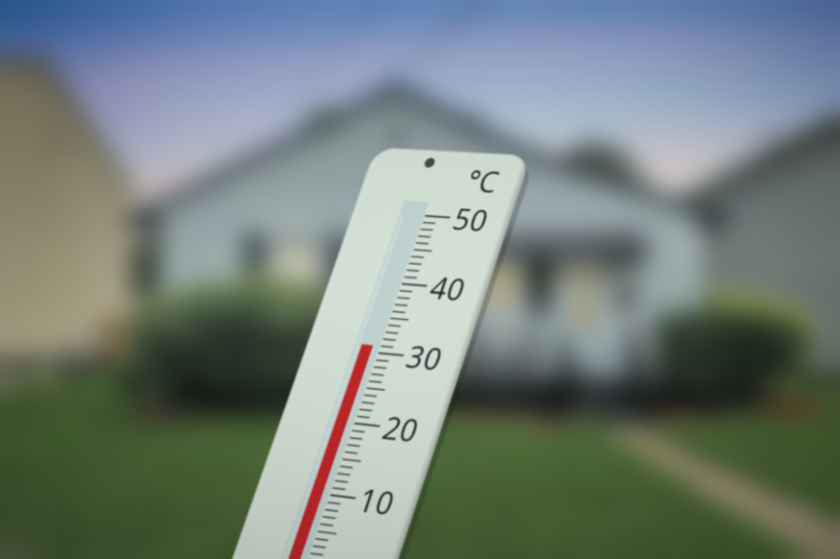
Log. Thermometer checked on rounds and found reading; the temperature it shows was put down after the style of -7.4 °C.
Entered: 31 °C
